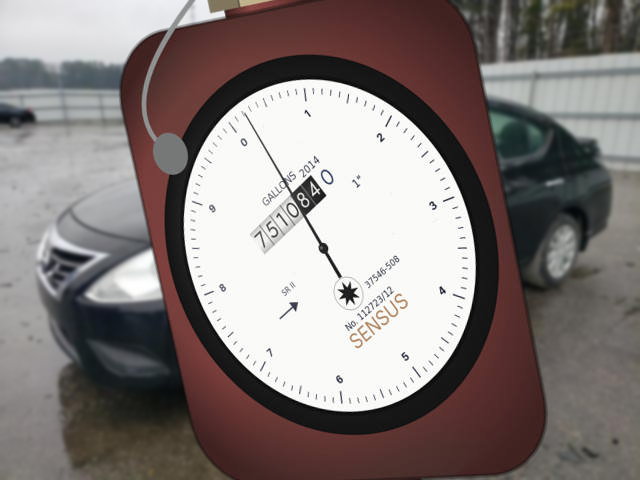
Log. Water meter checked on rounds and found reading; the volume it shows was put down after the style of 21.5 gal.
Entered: 7510840.2 gal
